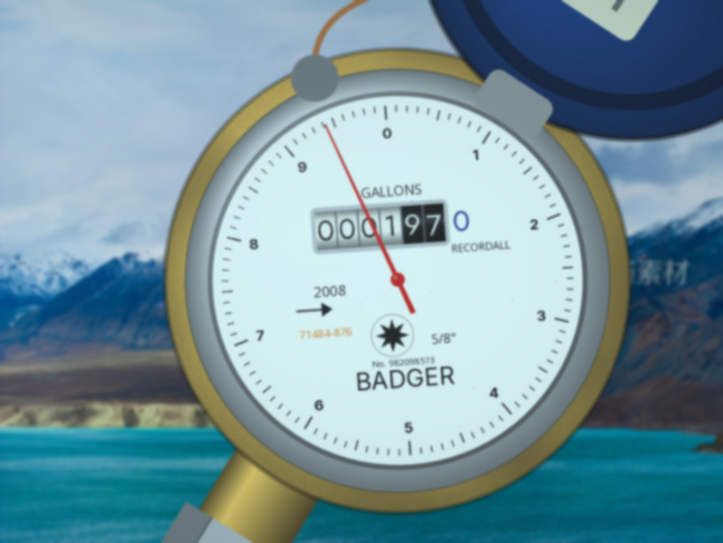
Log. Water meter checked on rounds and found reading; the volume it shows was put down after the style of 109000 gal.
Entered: 1969.4 gal
